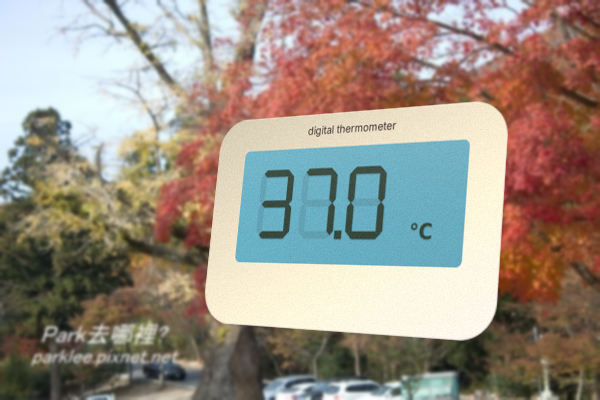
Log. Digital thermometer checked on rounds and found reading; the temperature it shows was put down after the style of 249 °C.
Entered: 37.0 °C
